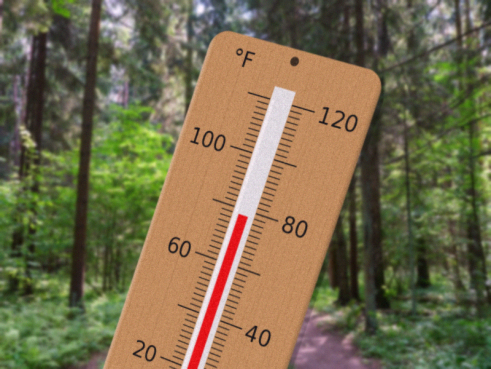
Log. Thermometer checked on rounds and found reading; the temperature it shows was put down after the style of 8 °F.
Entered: 78 °F
